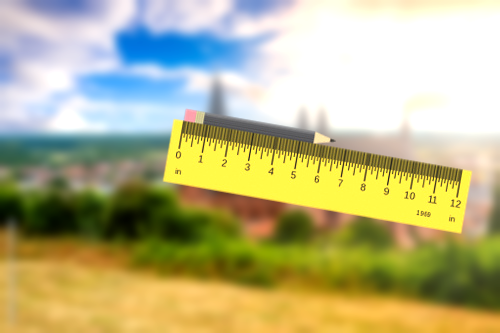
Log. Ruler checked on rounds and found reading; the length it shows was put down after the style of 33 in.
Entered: 6.5 in
